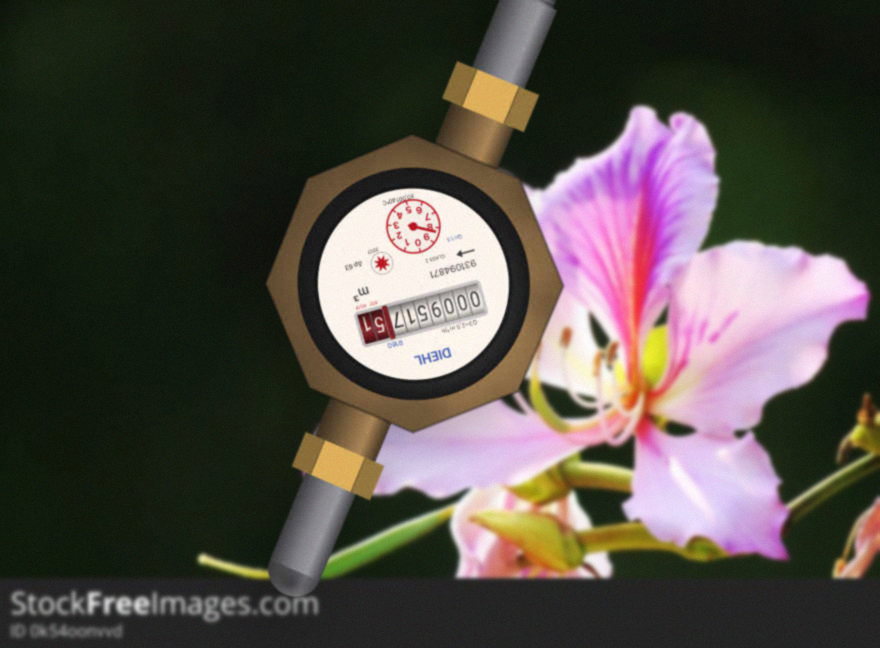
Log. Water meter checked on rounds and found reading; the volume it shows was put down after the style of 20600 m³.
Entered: 9517.508 m³
